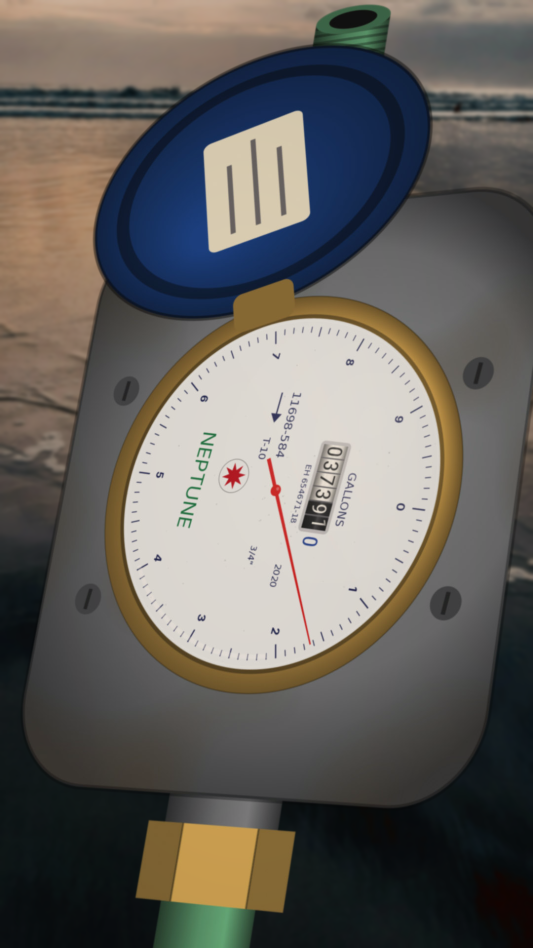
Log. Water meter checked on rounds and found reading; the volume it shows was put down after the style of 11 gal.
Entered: 373911.6 gal
